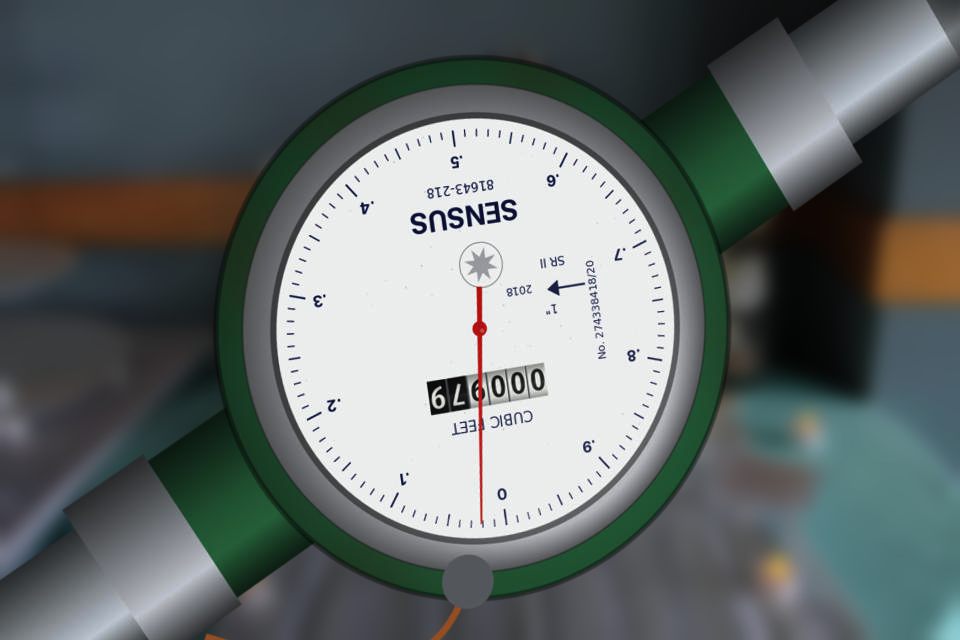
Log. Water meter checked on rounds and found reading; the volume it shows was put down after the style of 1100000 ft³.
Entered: 979.02 ft³
